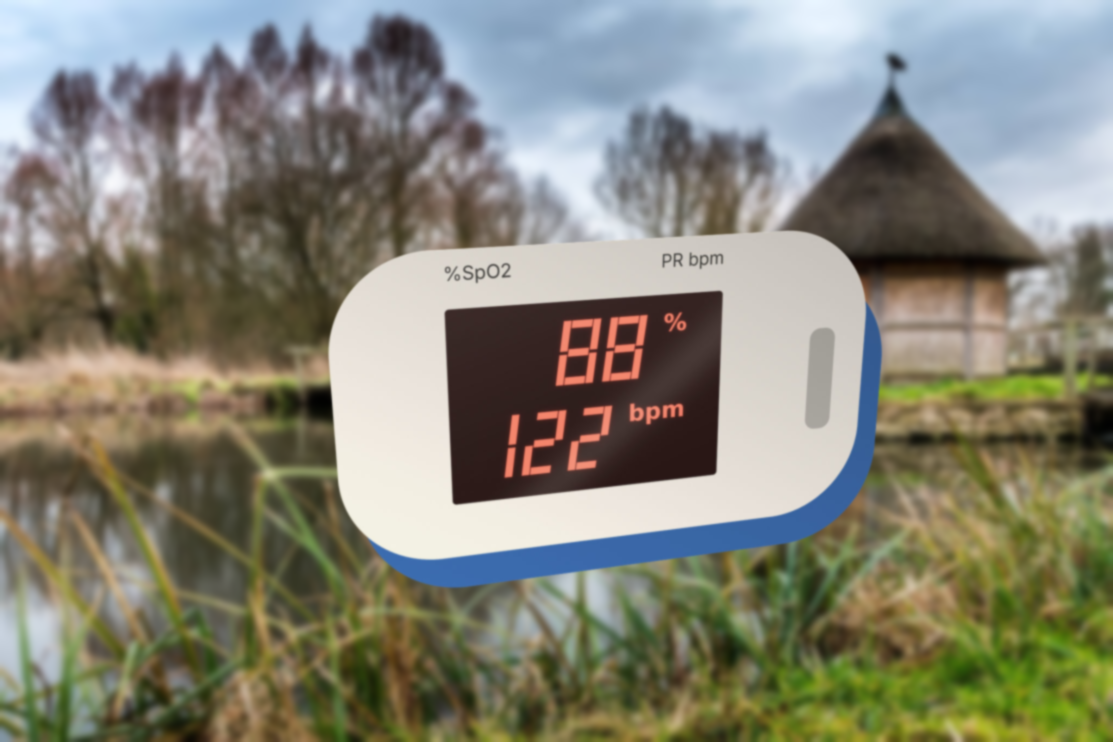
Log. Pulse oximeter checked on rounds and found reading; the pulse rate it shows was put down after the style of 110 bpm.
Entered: 122 bpm
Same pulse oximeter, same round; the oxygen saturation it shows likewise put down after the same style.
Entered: 88 %
